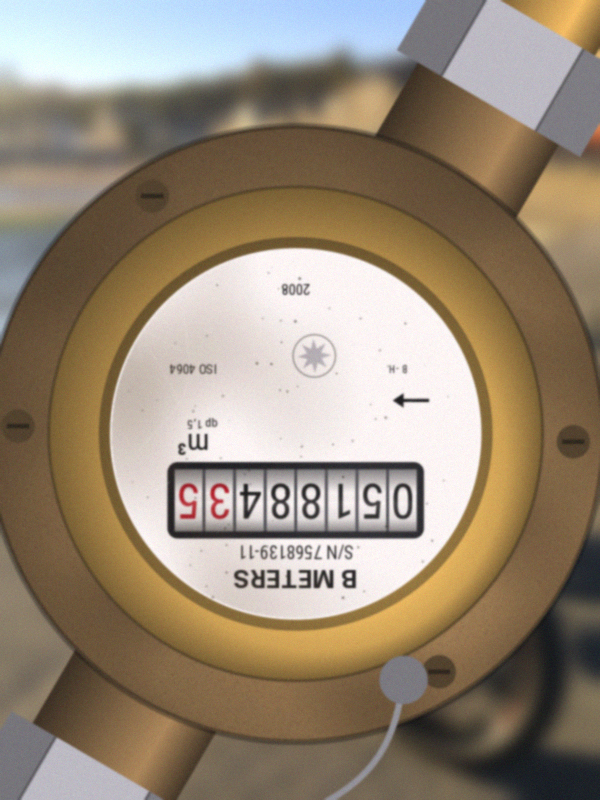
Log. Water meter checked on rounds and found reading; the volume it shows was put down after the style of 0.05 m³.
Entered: 51884.35 m³
